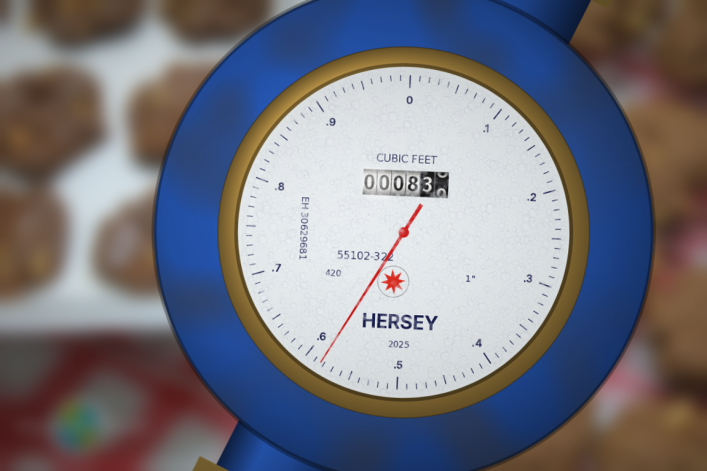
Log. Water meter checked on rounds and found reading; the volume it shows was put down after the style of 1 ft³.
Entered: 838.58 ft³
